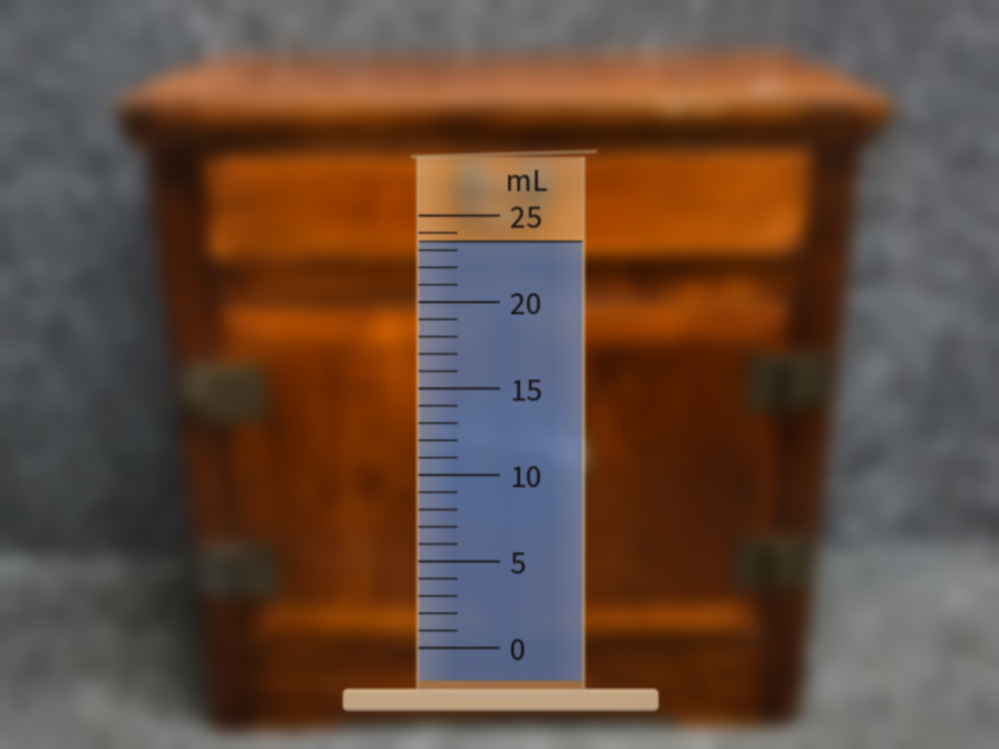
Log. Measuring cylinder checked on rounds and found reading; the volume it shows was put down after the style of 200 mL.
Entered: 23.5 mL
